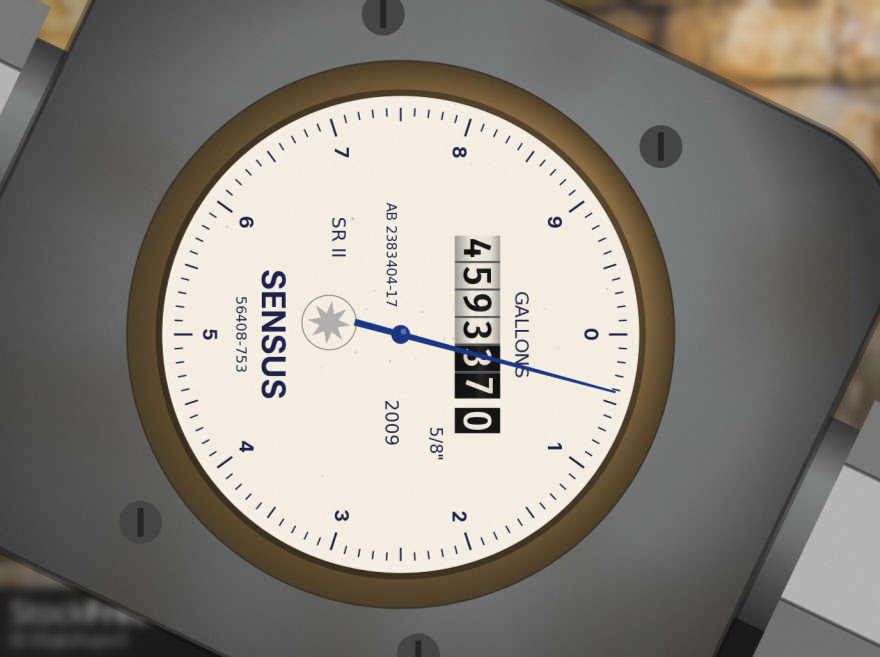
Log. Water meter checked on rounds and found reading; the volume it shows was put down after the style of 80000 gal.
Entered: 4593370.4 gal
